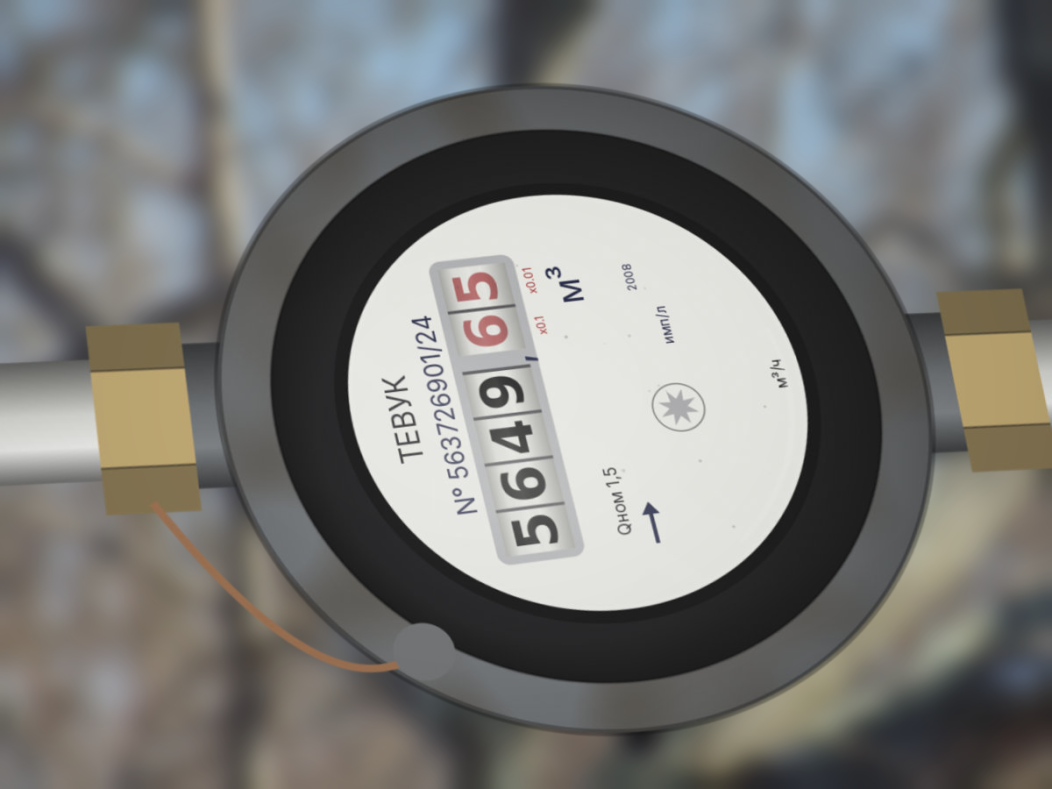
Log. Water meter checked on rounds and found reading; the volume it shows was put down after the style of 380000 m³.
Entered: 5649.65 m³
